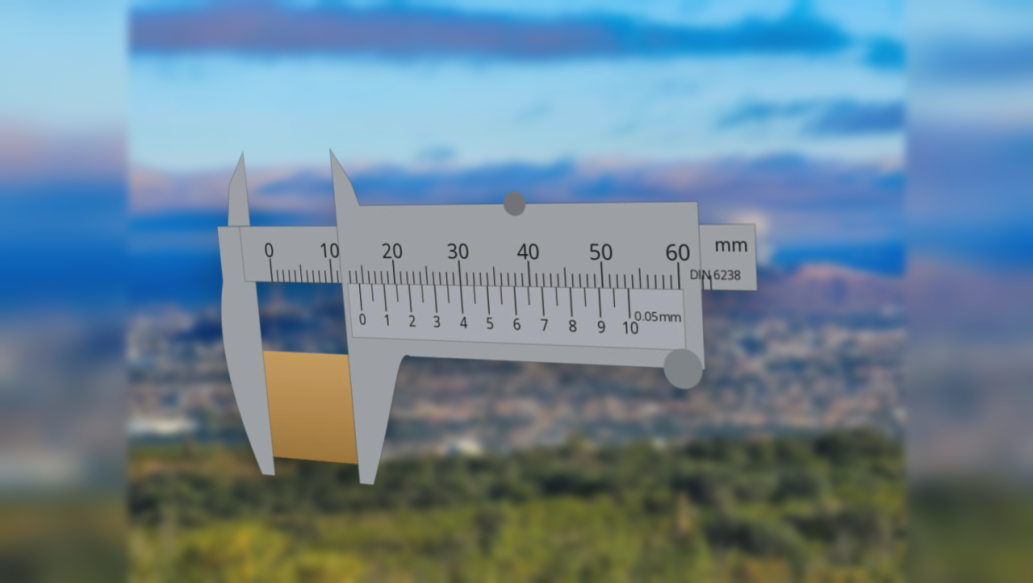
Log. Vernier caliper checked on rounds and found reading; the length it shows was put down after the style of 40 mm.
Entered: 14.4 mm
